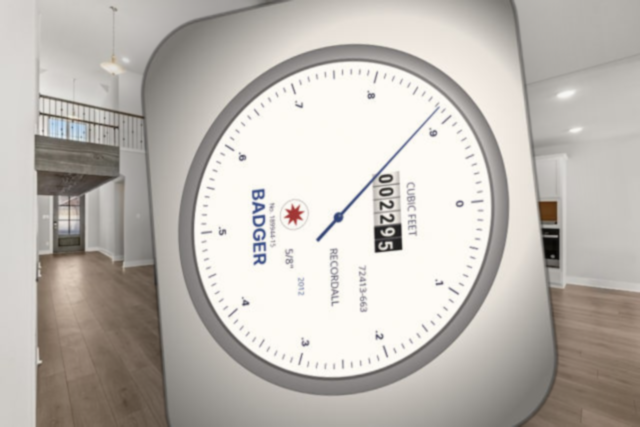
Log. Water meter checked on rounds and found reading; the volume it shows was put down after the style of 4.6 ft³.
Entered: 2294.88 ft³
